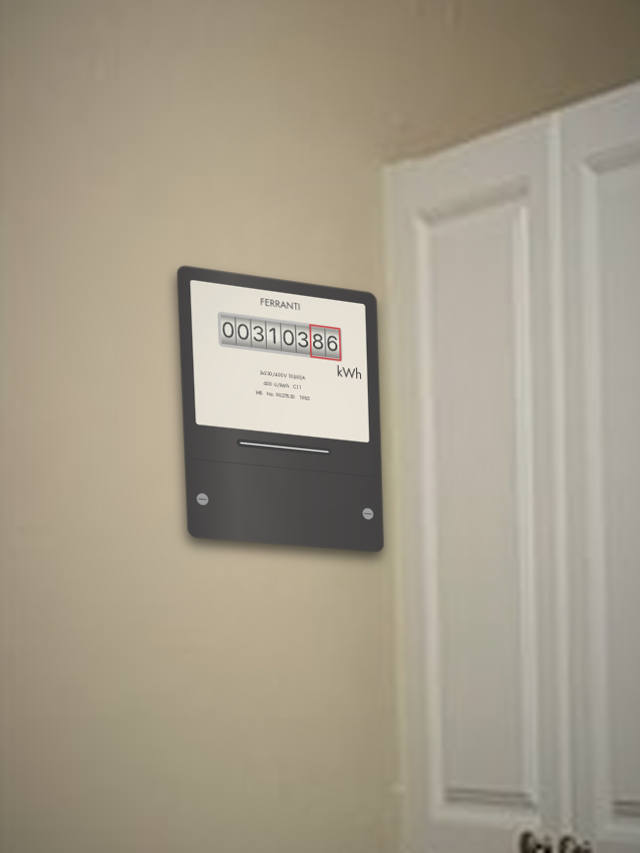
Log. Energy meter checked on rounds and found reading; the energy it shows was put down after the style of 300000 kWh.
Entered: 3103.86 kWh
